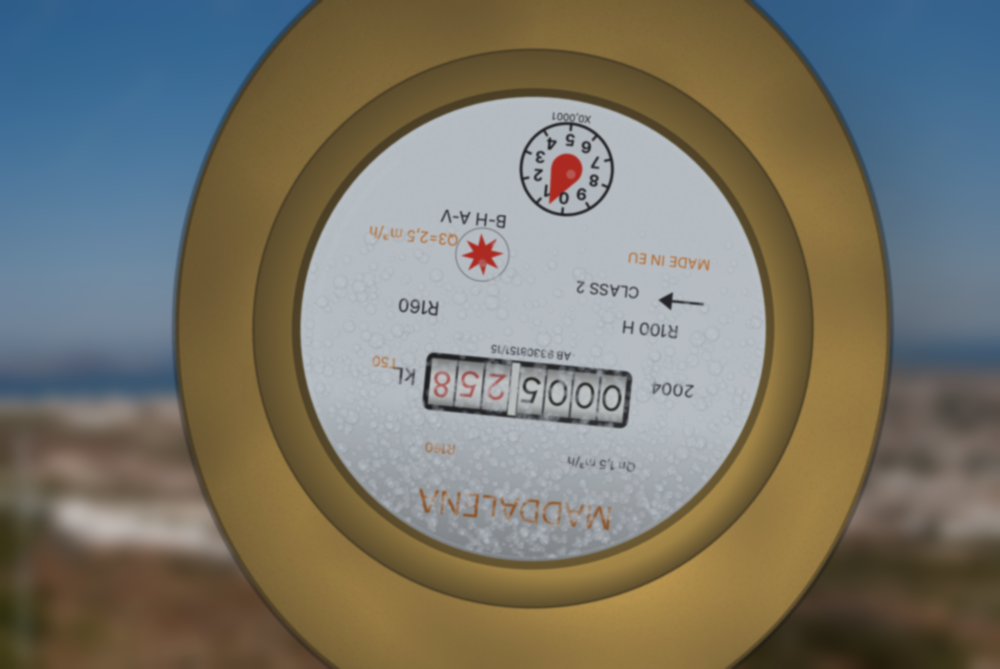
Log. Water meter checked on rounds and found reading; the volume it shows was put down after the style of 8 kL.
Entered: 5.2580 kL
